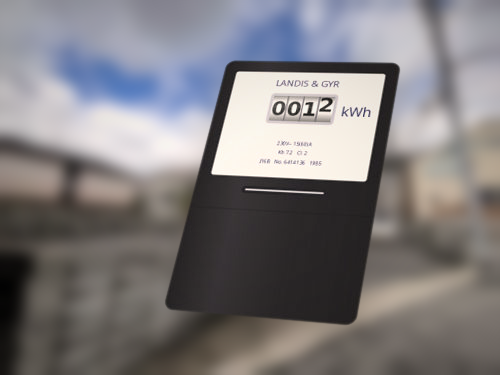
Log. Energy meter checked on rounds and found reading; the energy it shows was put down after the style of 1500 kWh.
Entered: 12 kWh
